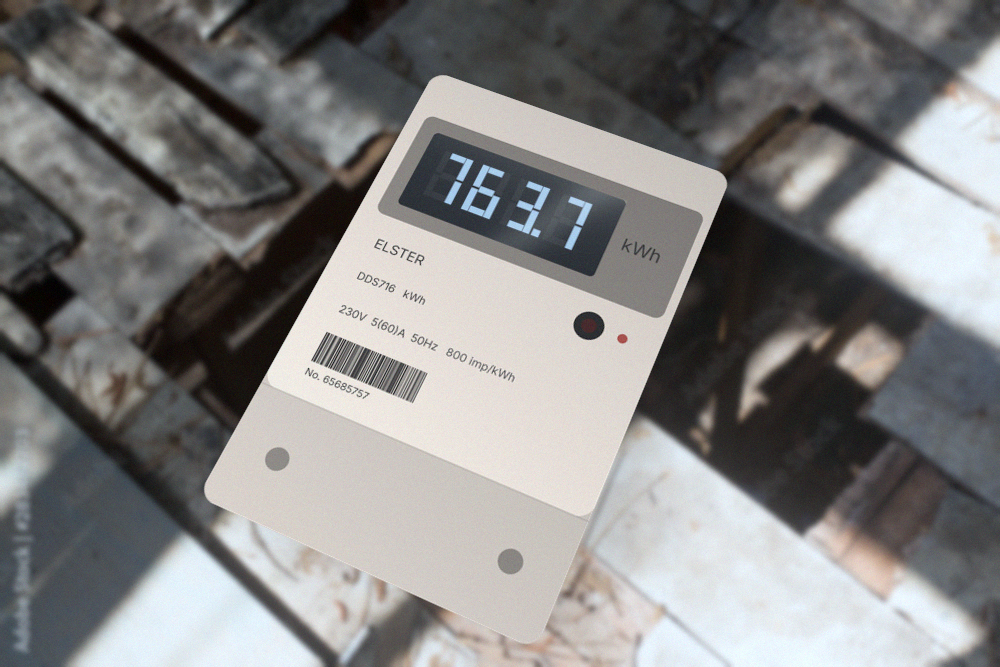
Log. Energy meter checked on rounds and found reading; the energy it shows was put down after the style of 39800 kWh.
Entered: 763.7 kWh
